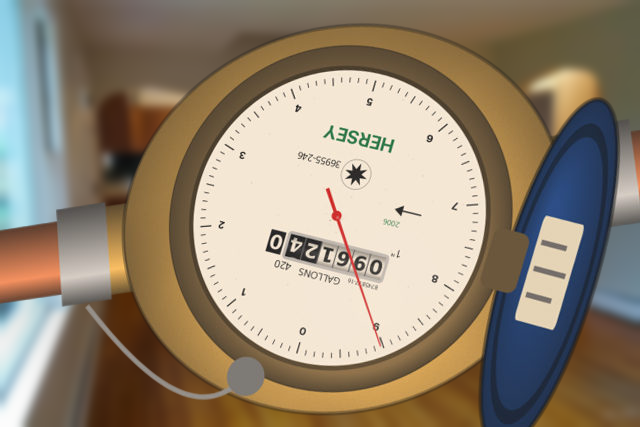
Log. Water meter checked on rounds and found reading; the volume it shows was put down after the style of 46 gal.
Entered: 961239.0 gal
